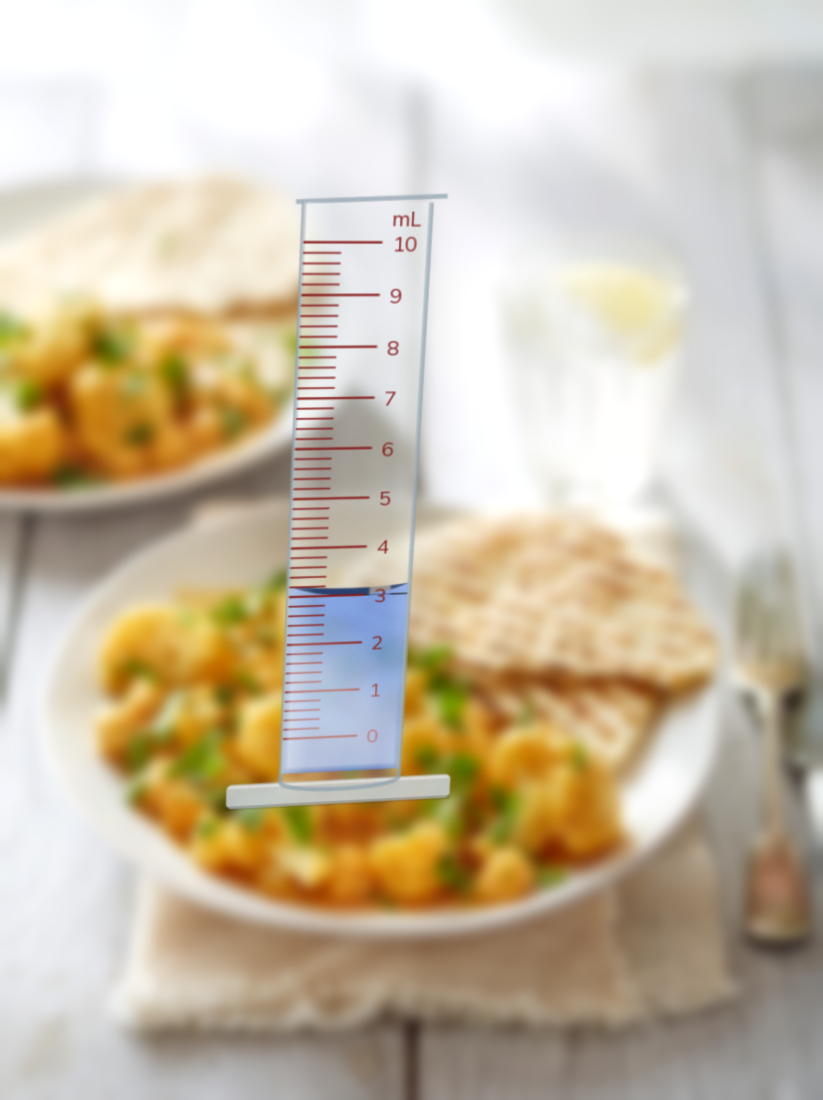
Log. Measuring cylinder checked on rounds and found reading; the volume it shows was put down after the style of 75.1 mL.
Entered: 3 mL
